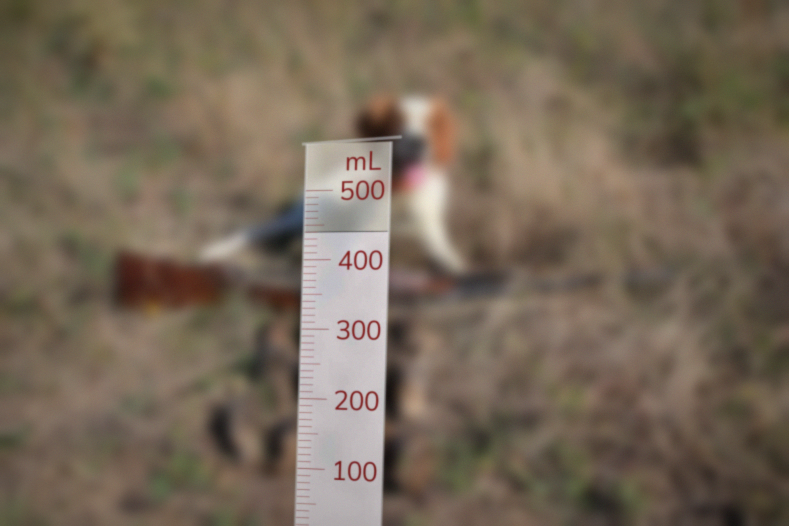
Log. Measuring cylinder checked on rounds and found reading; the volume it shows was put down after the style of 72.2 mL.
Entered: 440 mL
